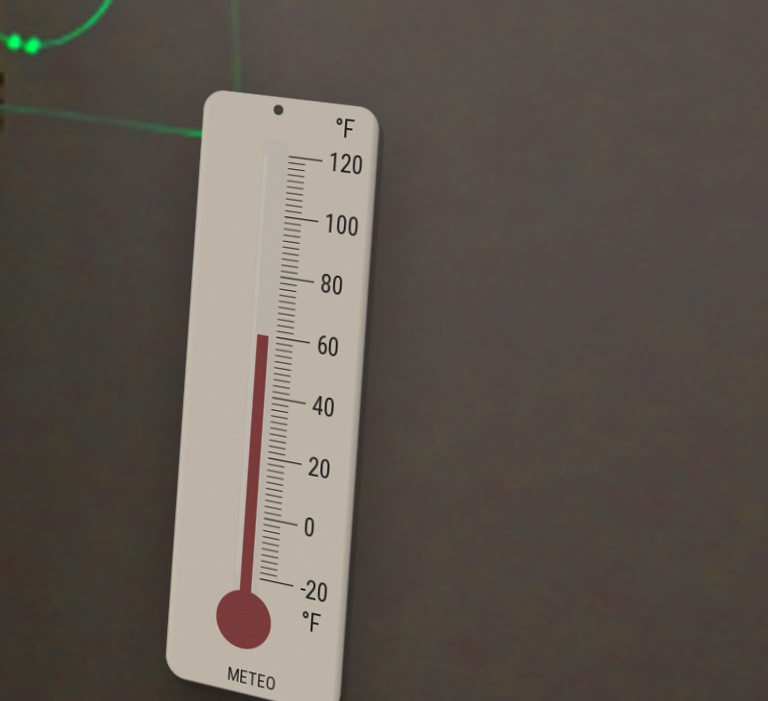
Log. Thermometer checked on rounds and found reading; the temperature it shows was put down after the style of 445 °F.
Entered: 60 °F
